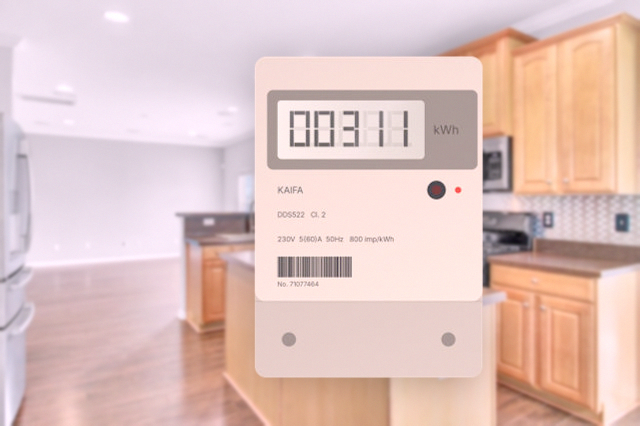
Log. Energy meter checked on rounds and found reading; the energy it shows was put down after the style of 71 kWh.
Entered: 311 kWh
